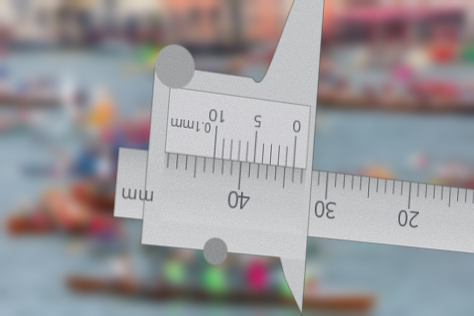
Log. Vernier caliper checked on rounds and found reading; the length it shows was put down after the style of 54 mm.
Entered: 34.0 mm
